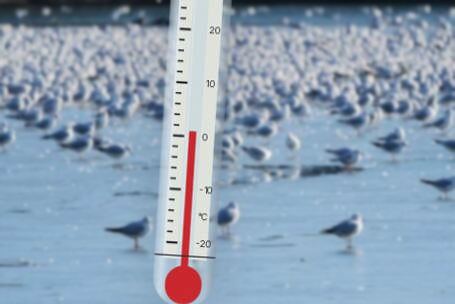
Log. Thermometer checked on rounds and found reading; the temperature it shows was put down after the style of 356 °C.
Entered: 1 °C
